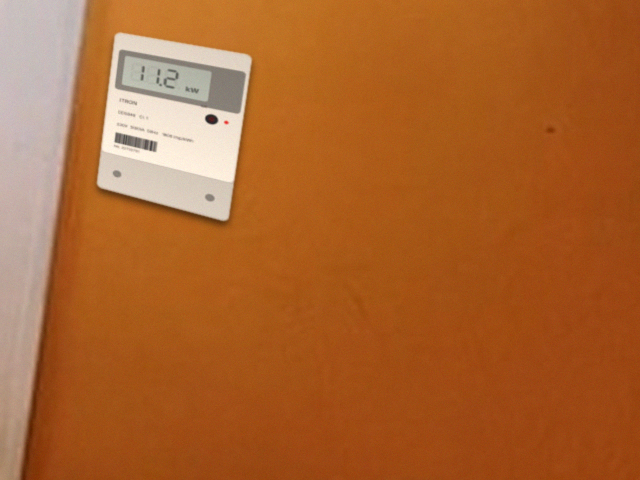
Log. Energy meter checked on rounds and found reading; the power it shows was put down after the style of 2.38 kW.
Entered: 11.2 kW
